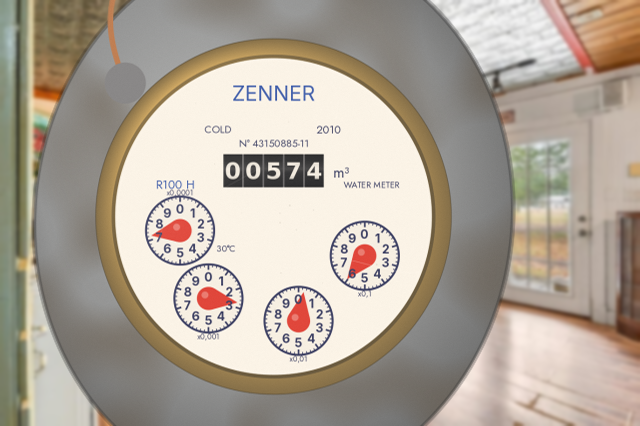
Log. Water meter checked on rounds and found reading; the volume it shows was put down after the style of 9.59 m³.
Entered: 574.6027 m³
